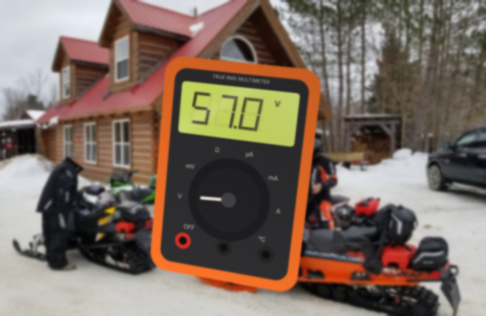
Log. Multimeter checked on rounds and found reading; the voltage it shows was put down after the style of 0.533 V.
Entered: 57.0 V
